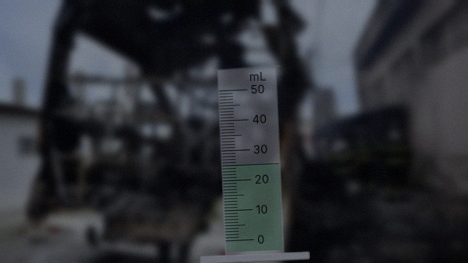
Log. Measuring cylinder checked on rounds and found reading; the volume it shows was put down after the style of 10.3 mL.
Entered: 25 mL
